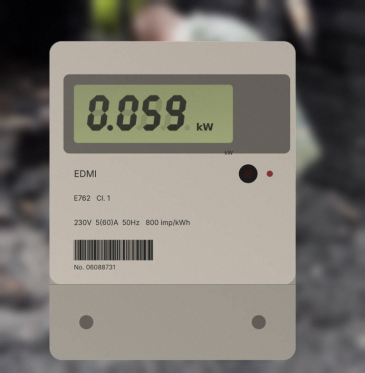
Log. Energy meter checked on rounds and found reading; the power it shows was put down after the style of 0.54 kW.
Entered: 0.059 kW
